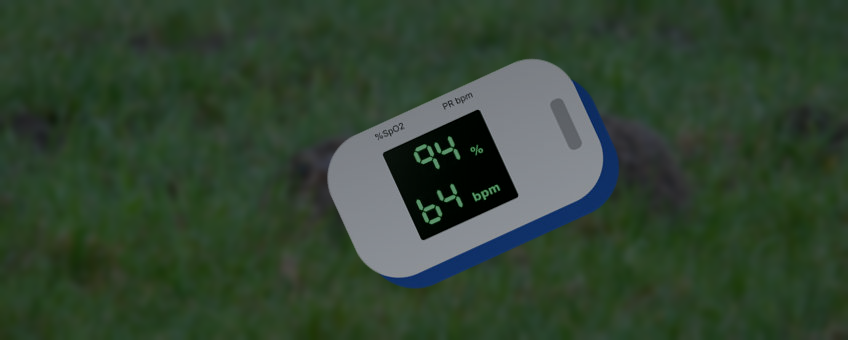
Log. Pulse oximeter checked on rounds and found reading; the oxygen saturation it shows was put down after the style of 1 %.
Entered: 94 %
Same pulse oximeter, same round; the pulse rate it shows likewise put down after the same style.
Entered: 64 bpm
